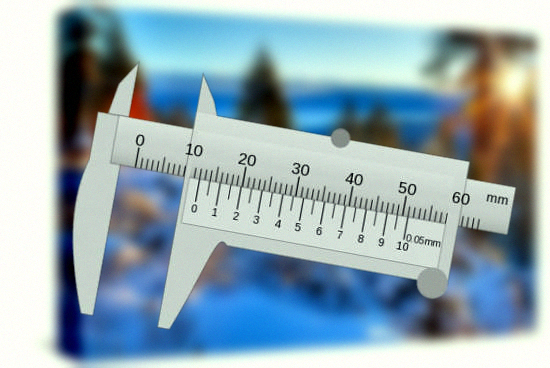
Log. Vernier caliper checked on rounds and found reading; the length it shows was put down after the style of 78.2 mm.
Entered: 12.0 mm
